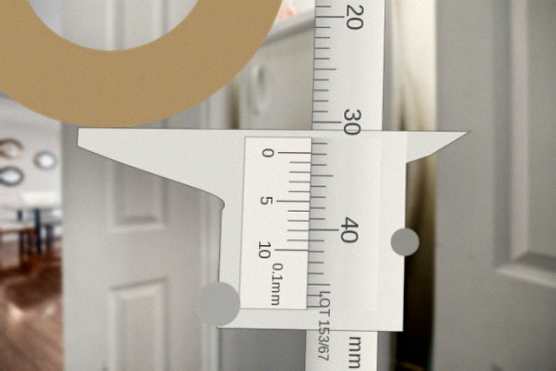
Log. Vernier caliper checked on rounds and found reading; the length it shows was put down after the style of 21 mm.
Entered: 32.9 mm
